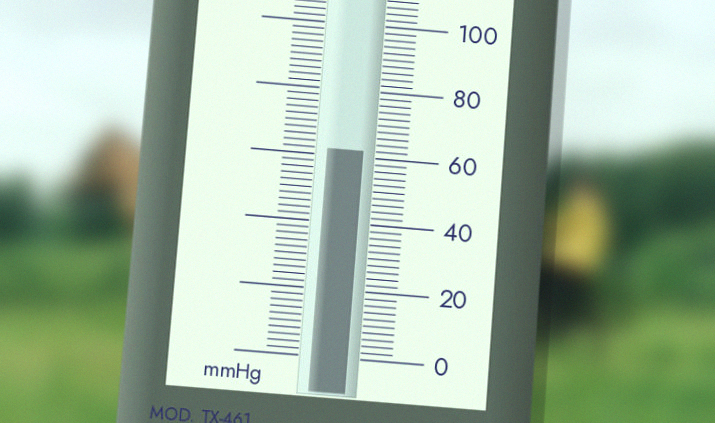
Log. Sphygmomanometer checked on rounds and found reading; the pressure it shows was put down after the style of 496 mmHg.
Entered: 62 mmHg
